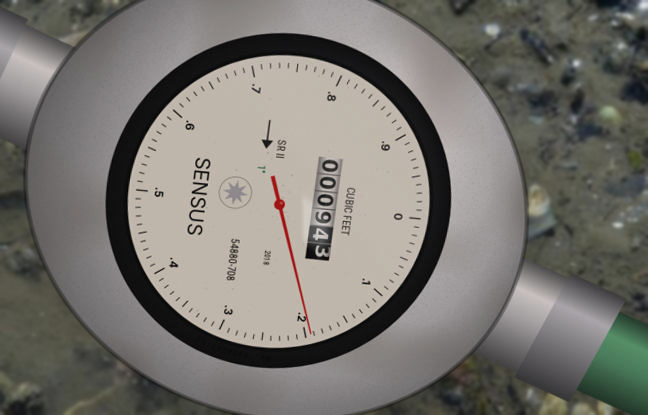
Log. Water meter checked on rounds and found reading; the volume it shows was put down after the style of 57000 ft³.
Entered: 943.19 ft³
